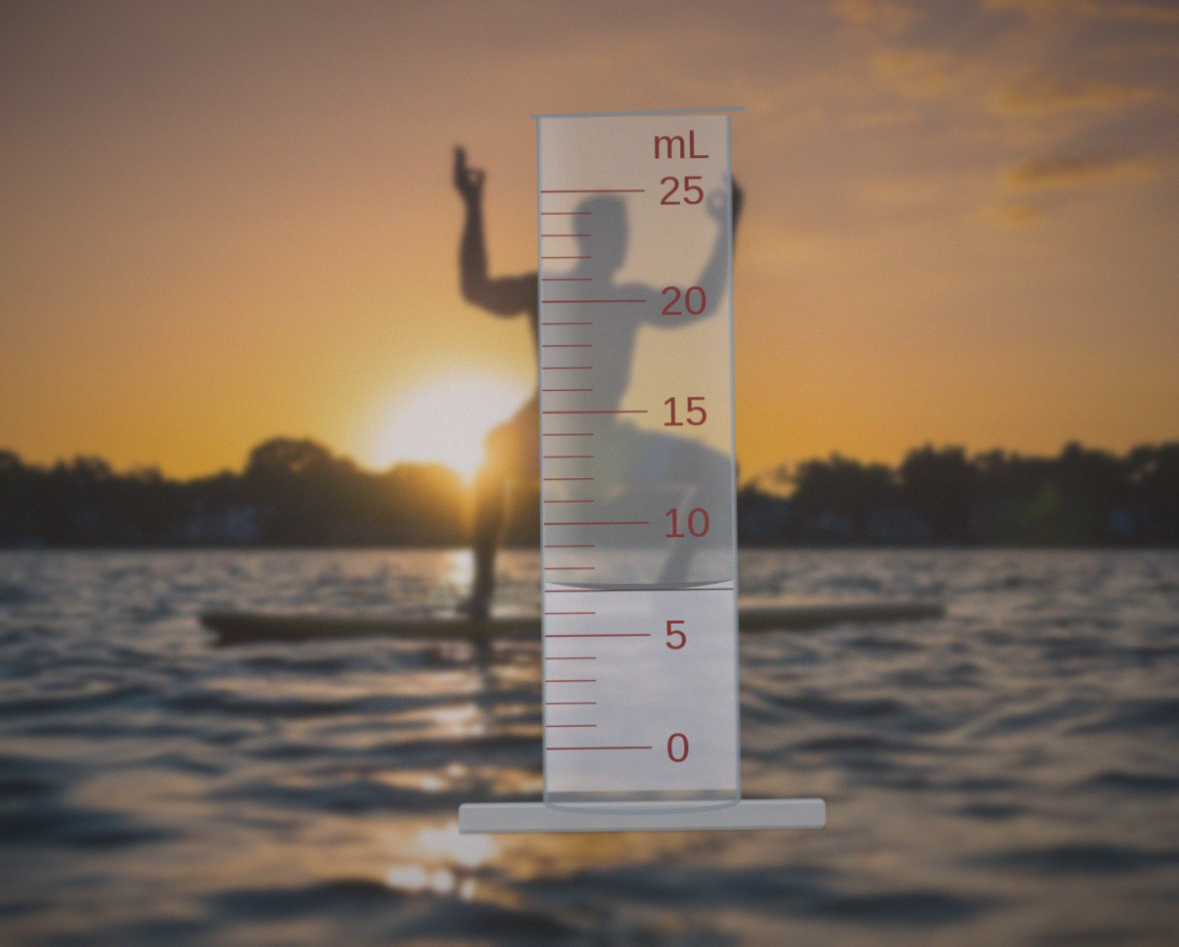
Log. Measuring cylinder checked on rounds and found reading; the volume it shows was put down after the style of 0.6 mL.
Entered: 7 mL
